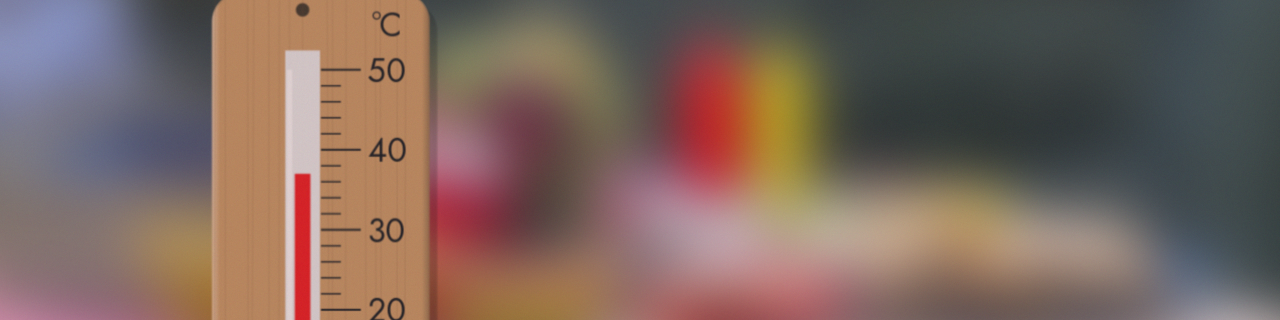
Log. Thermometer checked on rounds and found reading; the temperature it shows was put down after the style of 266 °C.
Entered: 37 °C
